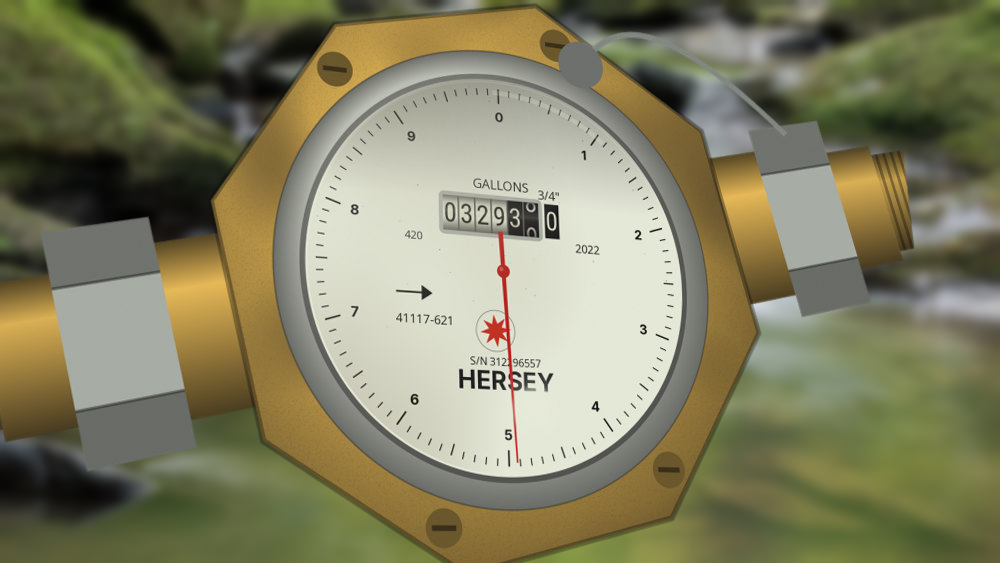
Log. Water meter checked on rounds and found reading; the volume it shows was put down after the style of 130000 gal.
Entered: 329384.9 gal
